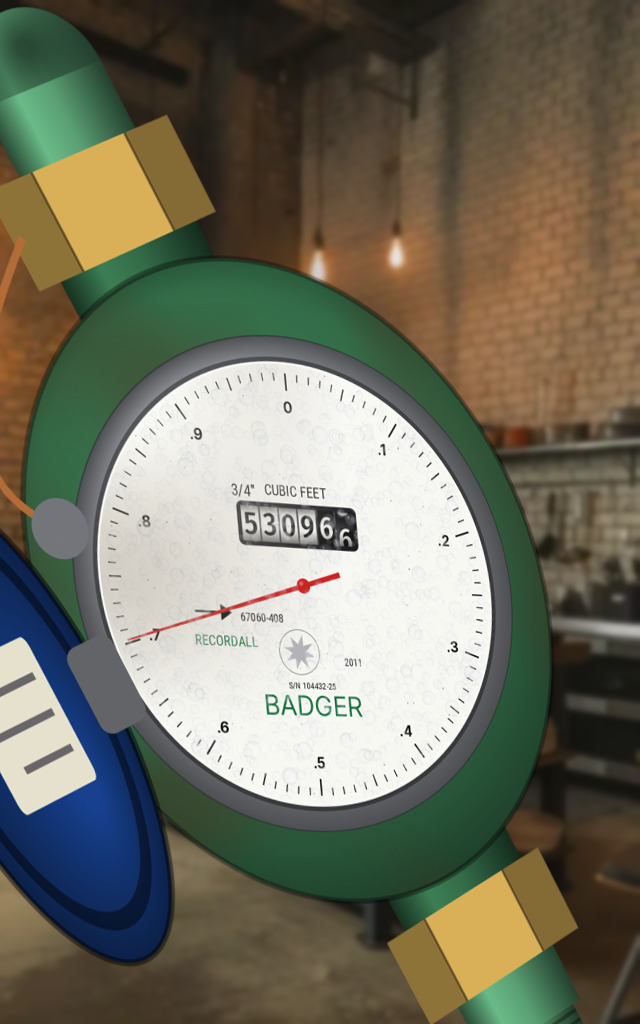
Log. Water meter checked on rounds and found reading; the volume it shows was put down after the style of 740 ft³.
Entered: 530965.70 ft³
